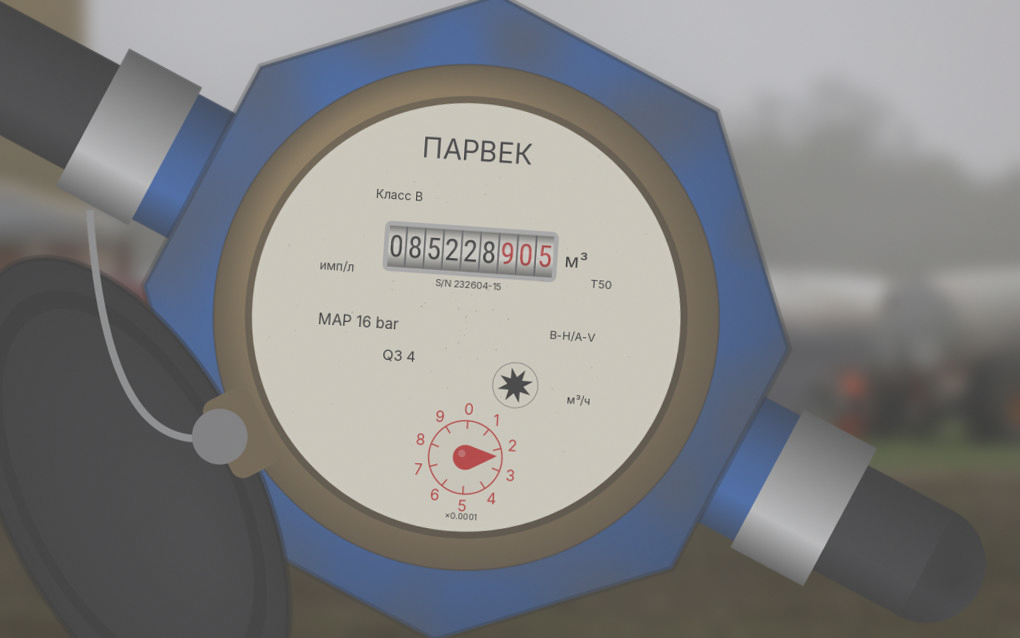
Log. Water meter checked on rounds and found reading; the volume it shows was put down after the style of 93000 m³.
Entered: 85228.9052 m³
